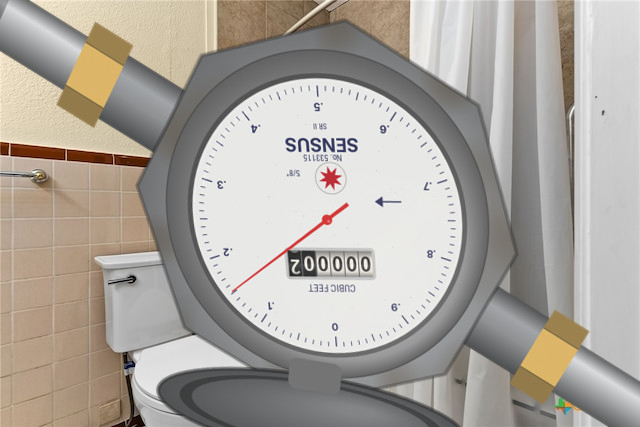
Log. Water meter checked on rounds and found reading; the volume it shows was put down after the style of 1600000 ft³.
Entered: 2.15 ft³
